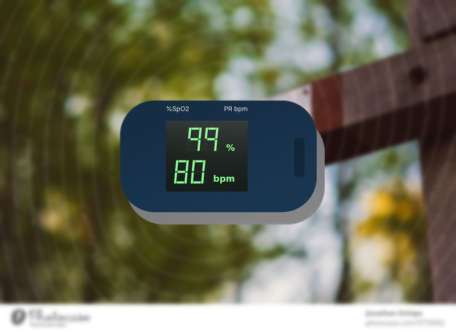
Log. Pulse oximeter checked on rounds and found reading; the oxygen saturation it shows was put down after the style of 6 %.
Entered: 99 %
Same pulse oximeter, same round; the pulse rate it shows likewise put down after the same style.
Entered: 80 bpm
